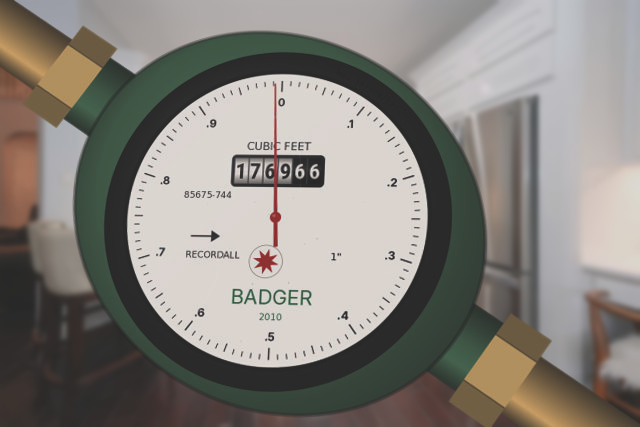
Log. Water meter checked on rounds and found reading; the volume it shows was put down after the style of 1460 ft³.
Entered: 176965.99 ft³
